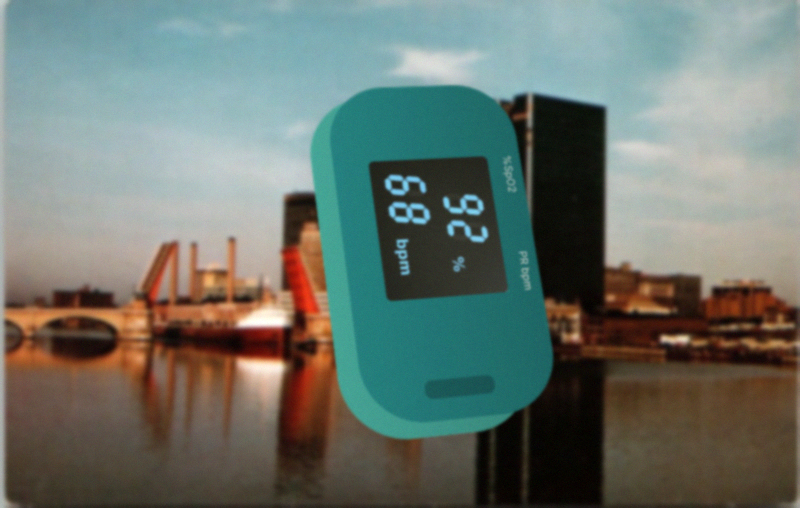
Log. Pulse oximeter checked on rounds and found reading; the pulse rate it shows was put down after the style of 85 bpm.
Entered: 68 bpm
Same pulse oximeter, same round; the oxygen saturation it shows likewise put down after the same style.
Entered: 92 %
